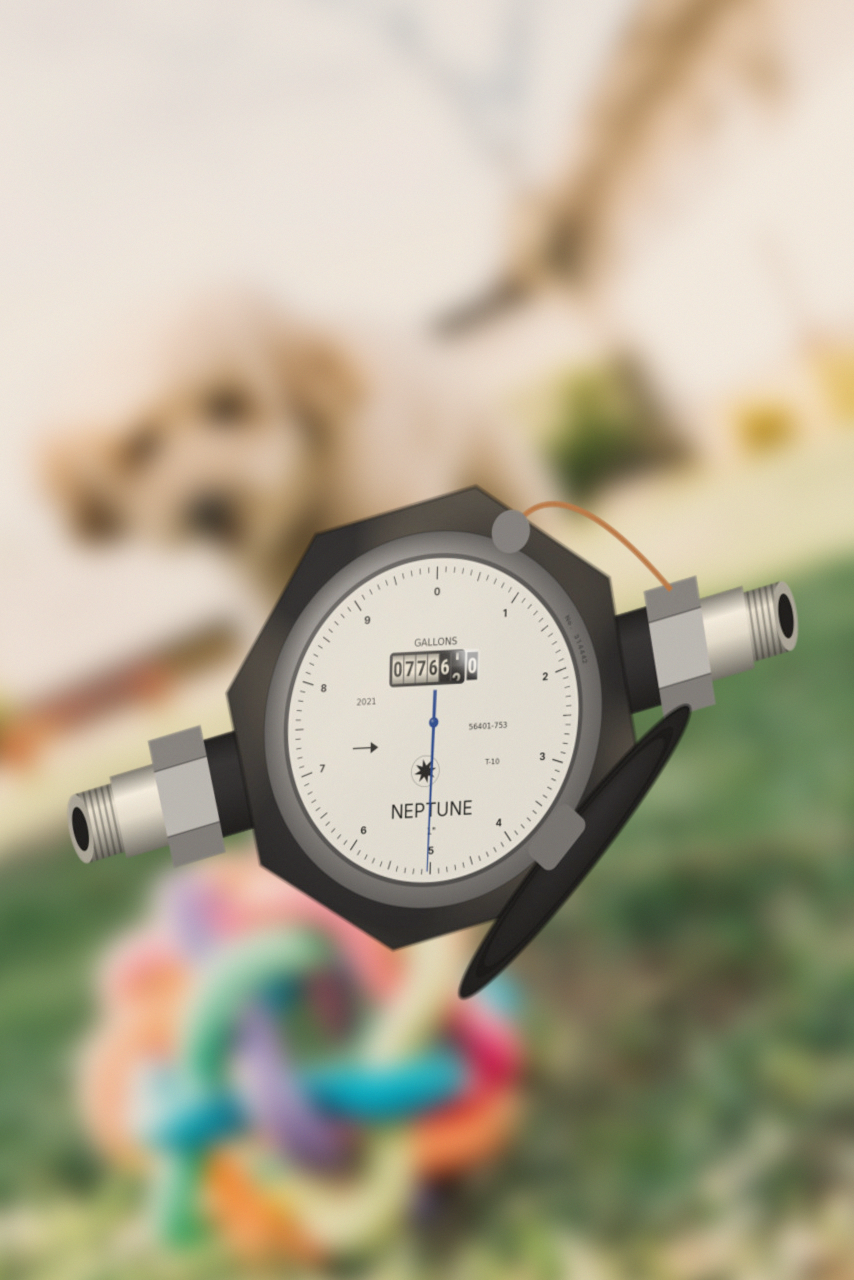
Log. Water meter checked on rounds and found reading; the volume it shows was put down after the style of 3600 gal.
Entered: 776615.0 gal
